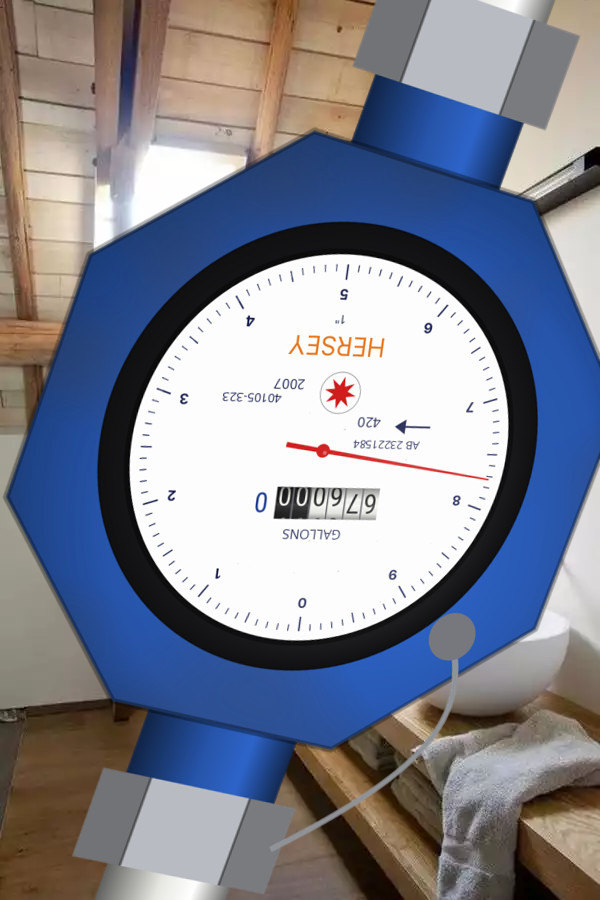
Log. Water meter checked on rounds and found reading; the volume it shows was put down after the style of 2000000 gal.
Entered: 6759997.7 gal
